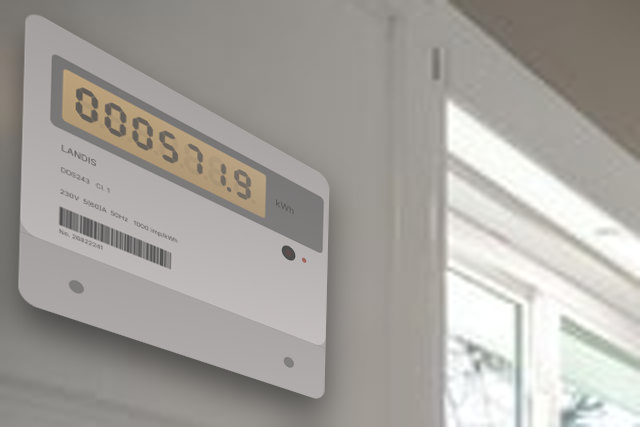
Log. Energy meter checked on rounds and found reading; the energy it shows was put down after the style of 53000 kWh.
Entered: 571.9 kWh
